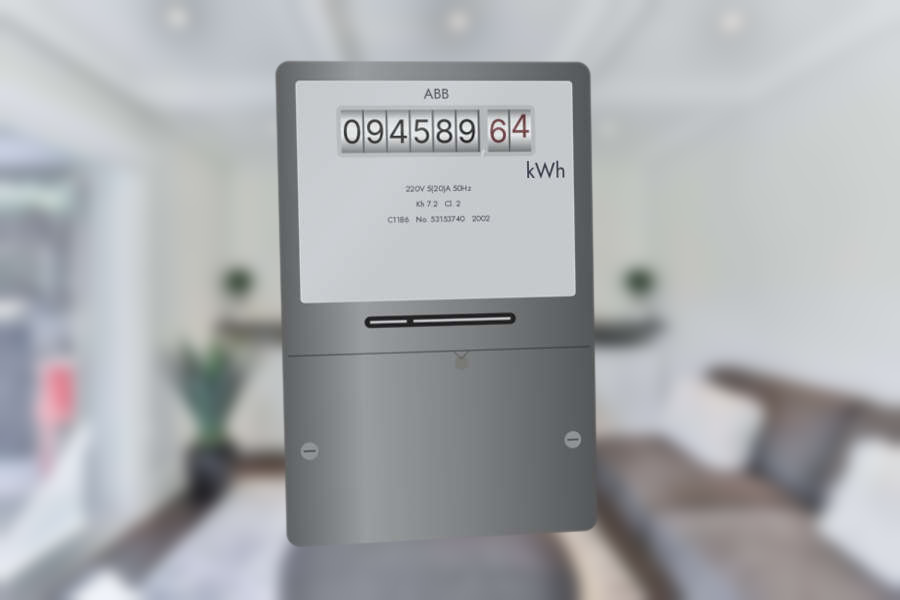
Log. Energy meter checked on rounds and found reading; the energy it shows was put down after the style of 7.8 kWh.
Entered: 94589.64 kWh
